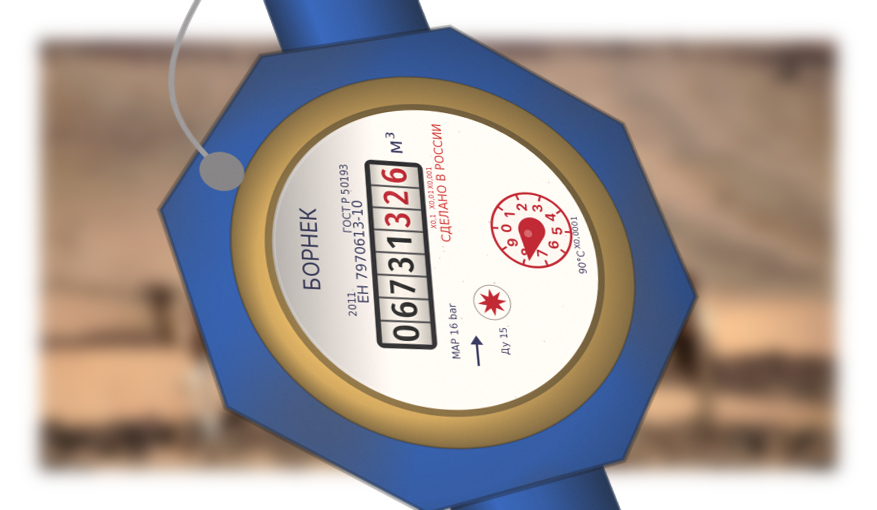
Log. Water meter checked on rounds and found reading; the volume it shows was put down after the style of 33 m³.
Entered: 6731.3267 m³
